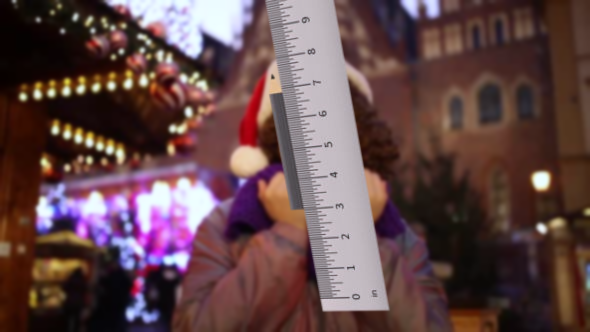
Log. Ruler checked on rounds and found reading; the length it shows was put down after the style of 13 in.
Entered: 4.5 in
